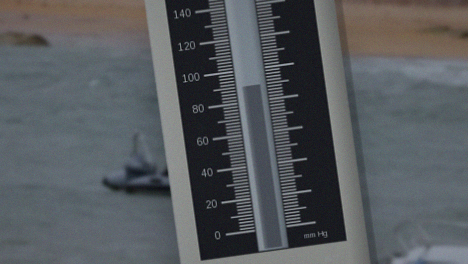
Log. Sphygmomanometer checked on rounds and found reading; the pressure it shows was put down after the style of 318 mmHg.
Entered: 90 mmHg
